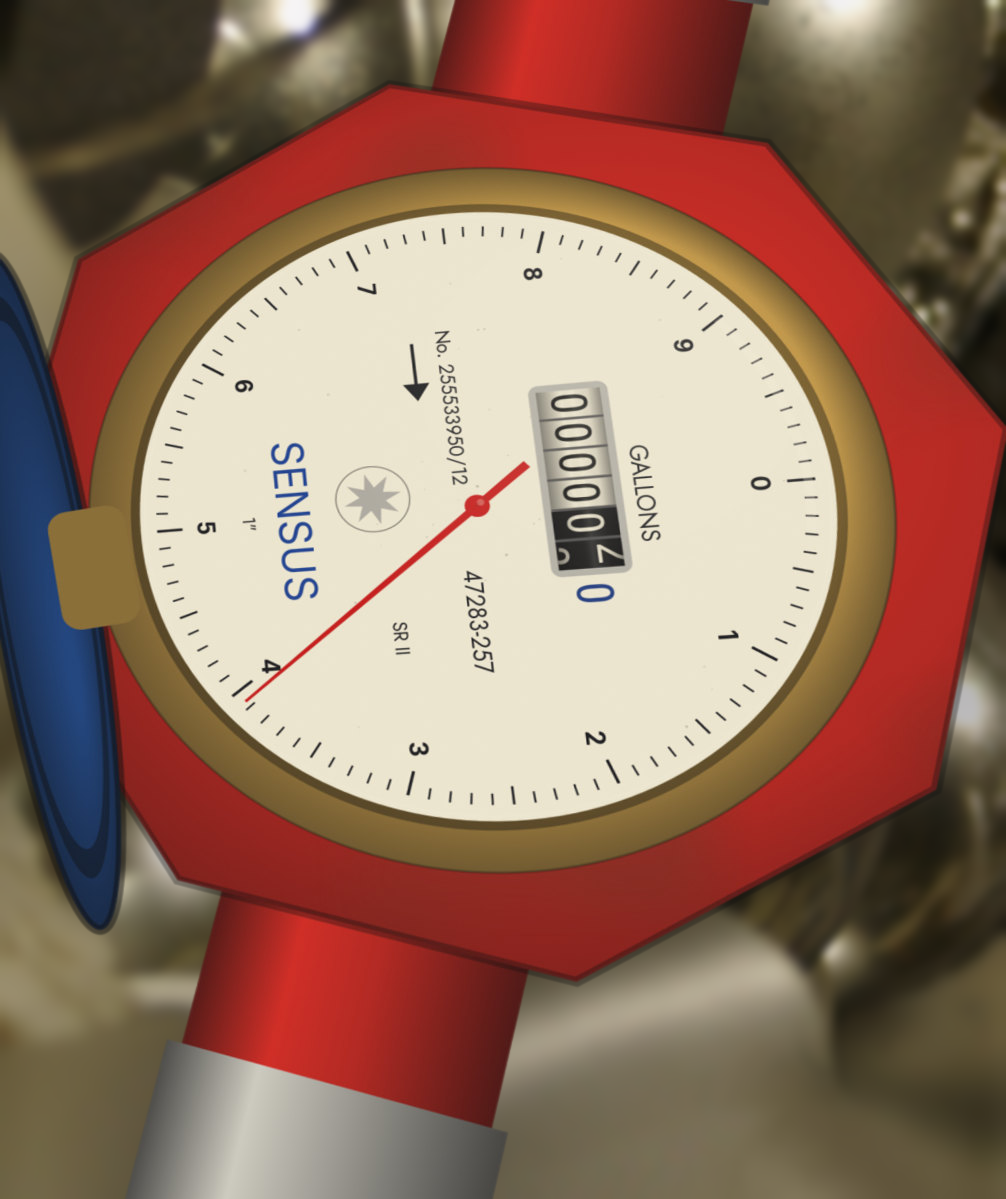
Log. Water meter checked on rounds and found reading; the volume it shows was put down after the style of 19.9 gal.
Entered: 23.9 gal
